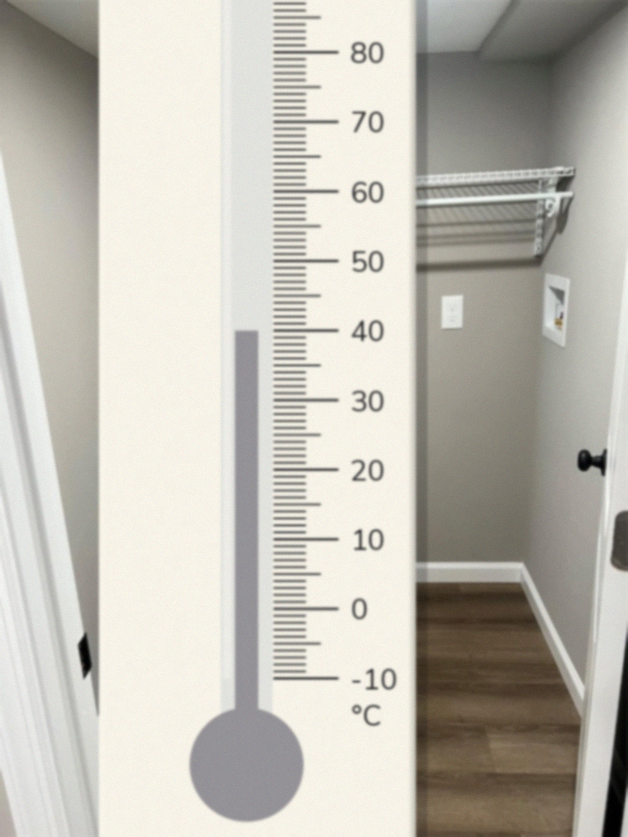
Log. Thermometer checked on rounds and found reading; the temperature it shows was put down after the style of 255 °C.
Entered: 40 °C
